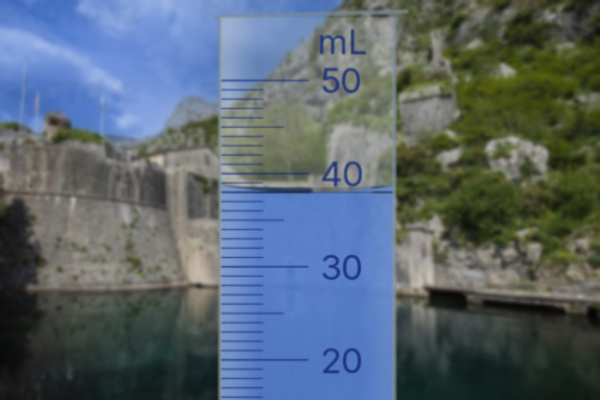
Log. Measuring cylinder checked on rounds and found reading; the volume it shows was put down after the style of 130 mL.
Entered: 38 mL
